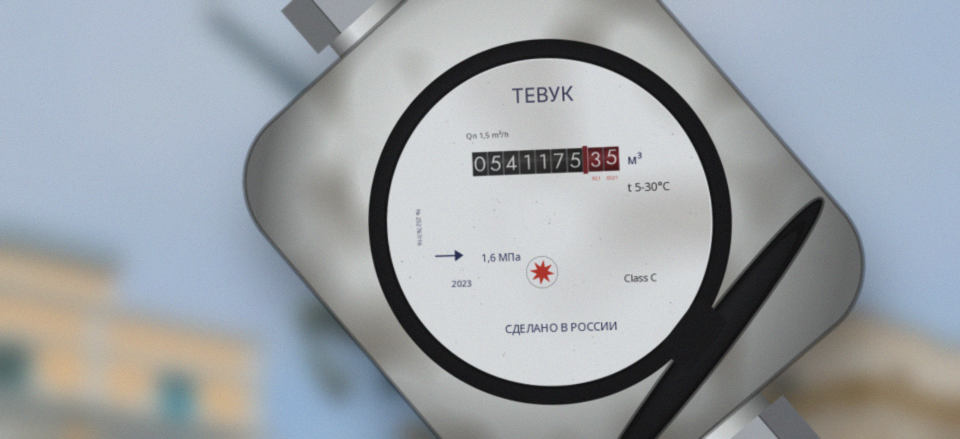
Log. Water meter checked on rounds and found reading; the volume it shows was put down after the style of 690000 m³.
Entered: 541175.35 m³
